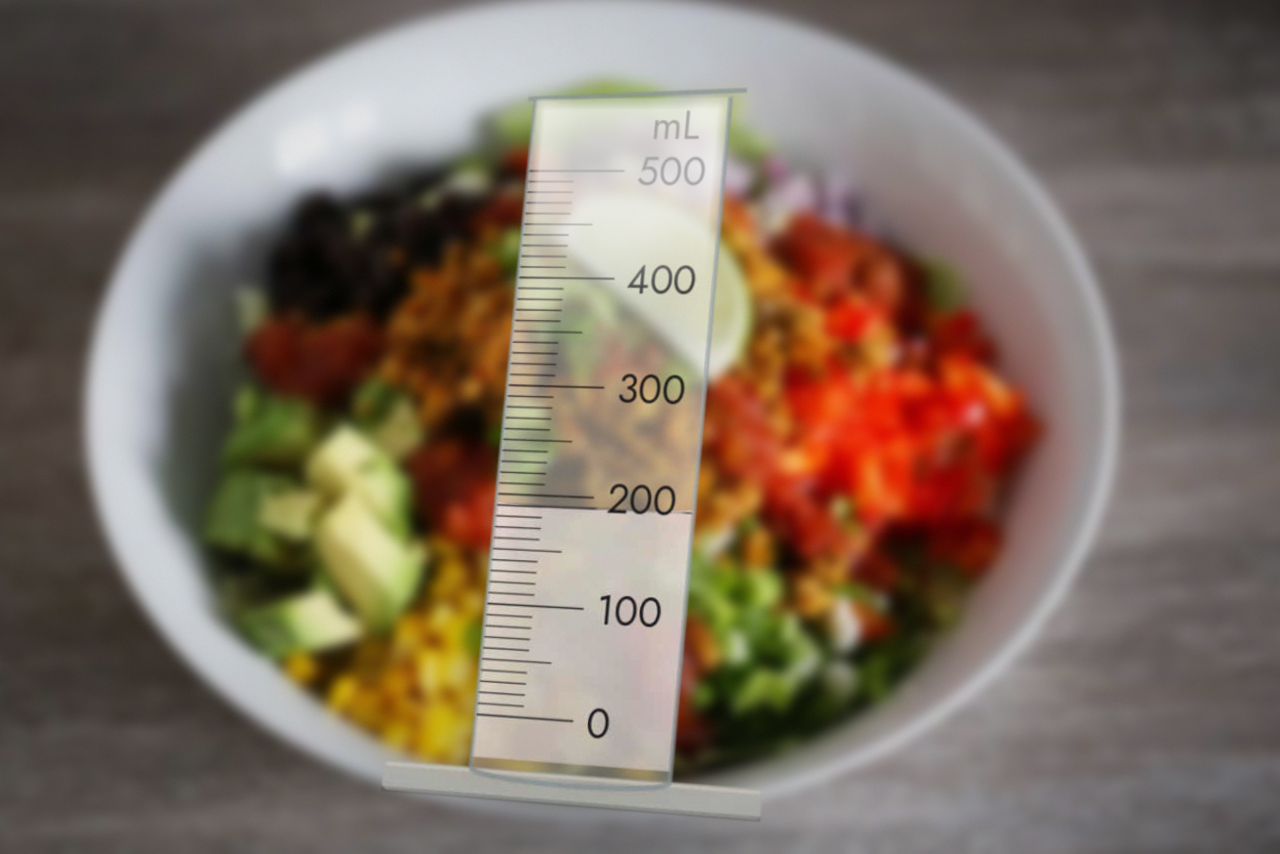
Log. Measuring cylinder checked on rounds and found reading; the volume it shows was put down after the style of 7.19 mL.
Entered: 190 mL
